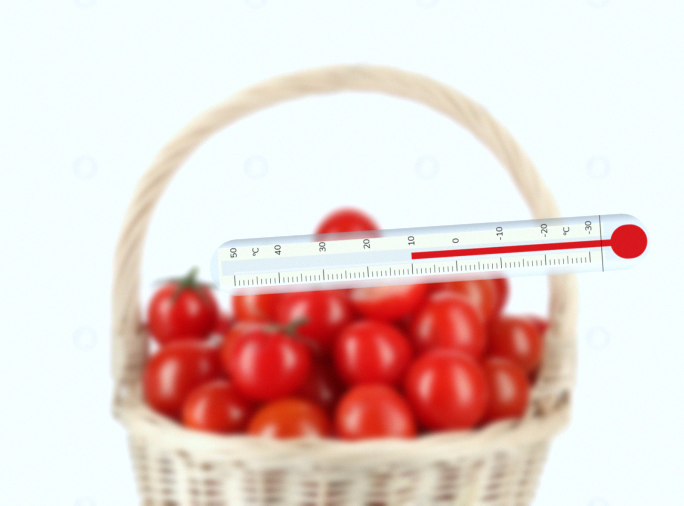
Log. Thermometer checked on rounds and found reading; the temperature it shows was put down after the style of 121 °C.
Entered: 10 °C
